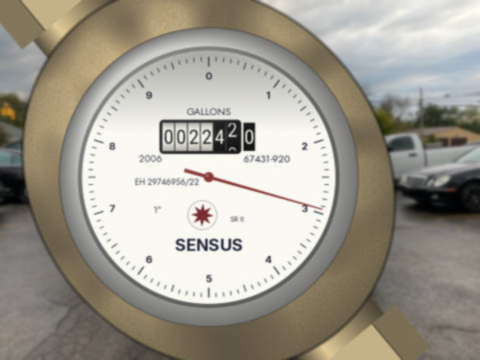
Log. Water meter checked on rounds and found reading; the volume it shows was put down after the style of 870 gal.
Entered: 22422.9 gal
